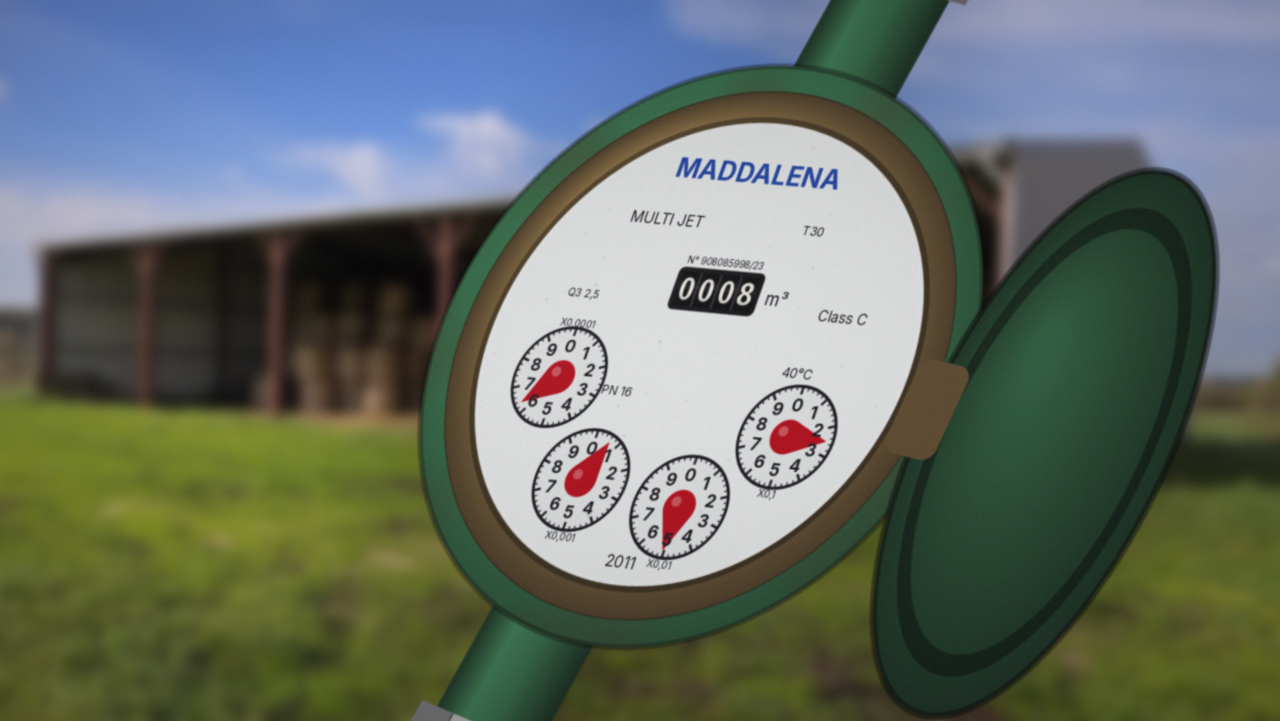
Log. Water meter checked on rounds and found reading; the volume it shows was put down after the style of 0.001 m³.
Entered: 8.2506 m³
